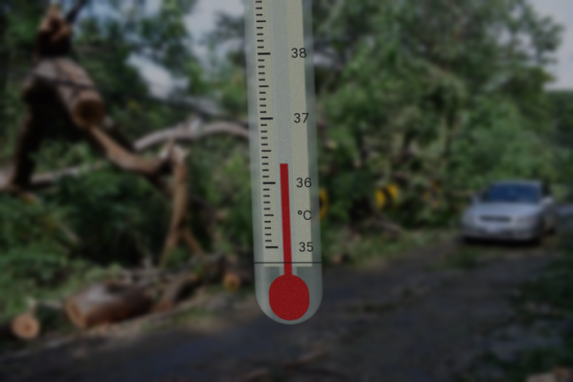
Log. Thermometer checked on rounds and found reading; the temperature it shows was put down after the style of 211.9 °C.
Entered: 36.3 °C
